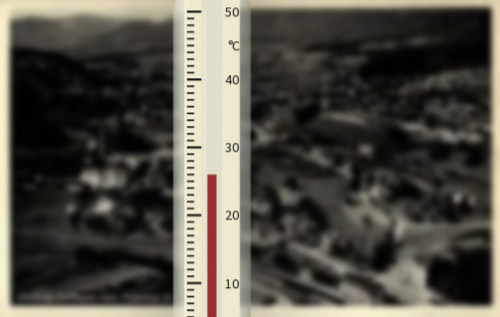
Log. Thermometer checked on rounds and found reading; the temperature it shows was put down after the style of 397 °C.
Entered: 26 °C
